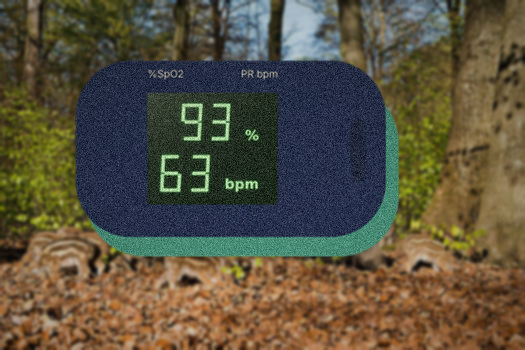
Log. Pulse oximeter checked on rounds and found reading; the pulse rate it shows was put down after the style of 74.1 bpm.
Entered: 63 bpm
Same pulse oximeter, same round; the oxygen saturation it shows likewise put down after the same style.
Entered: 93 %
